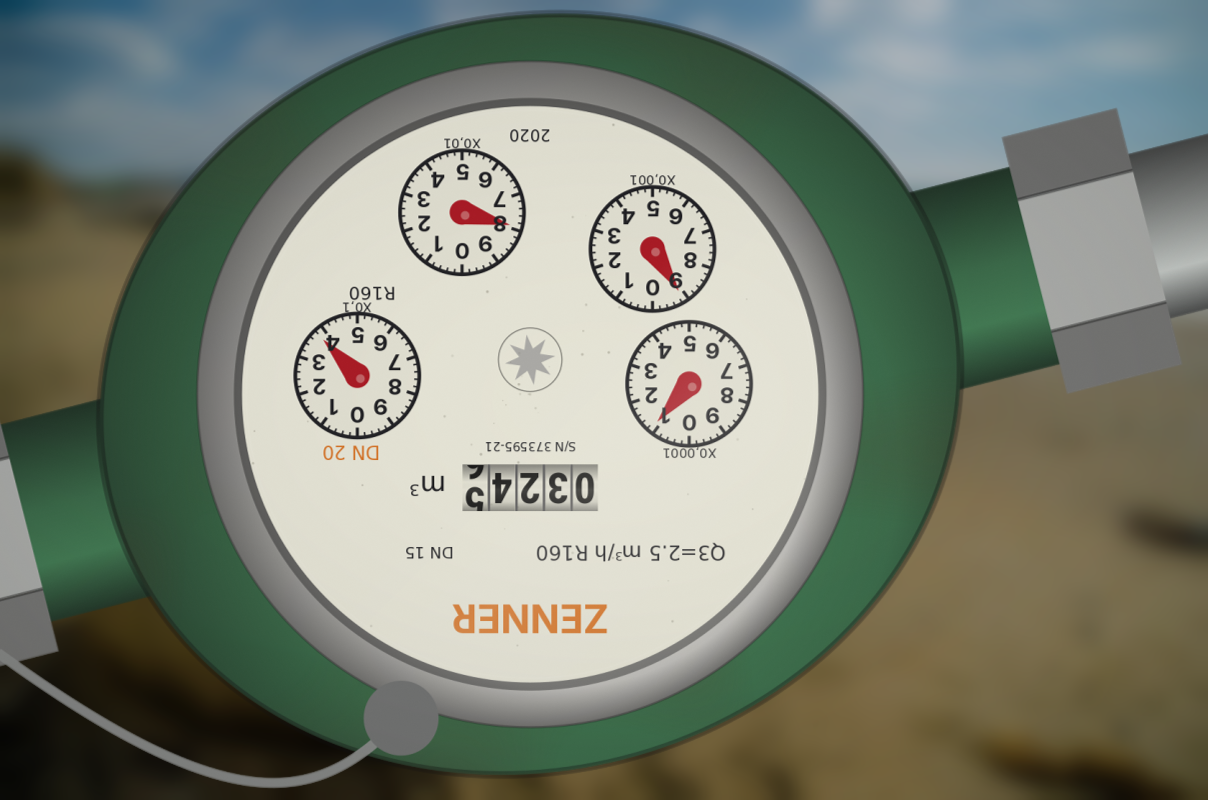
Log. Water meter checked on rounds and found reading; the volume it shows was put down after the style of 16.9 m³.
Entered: 3245.3791 m³
